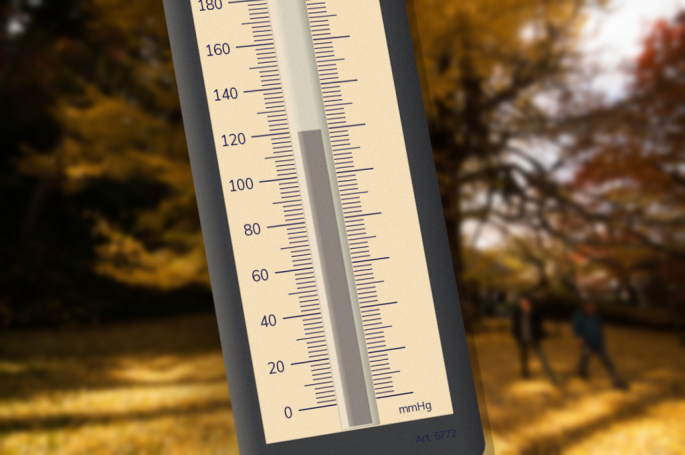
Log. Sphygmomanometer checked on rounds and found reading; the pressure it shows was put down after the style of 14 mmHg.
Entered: 120 mmHg
